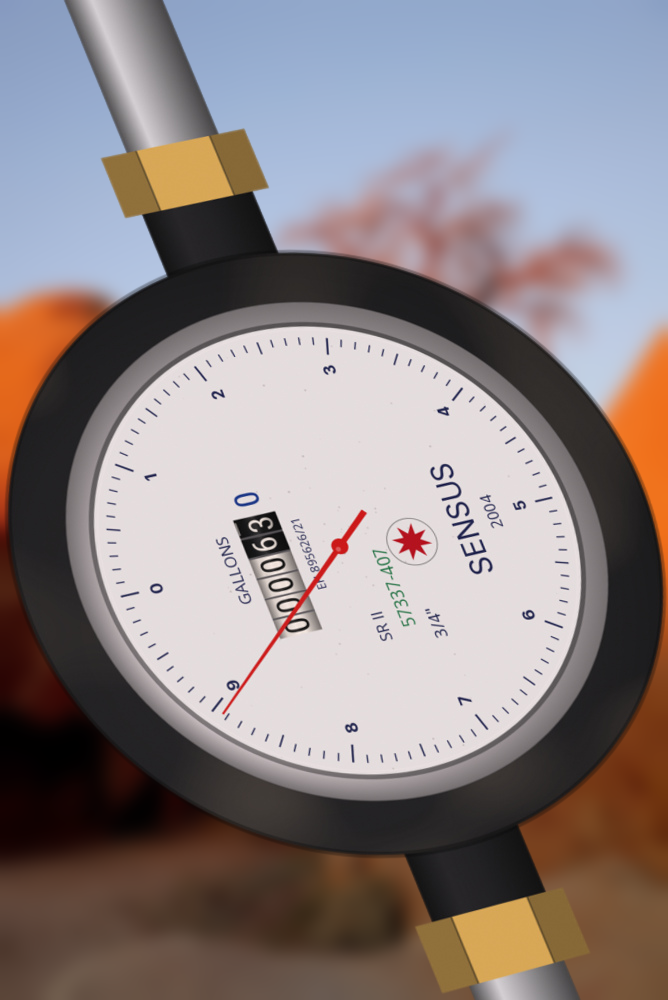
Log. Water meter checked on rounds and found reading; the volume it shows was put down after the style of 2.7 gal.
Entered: 628.9 gal
